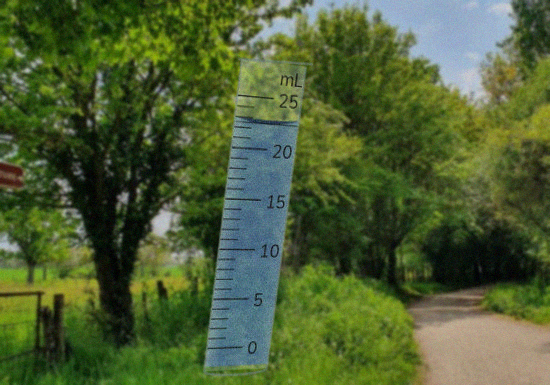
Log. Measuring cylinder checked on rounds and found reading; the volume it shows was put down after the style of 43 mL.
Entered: 22.5 mL
